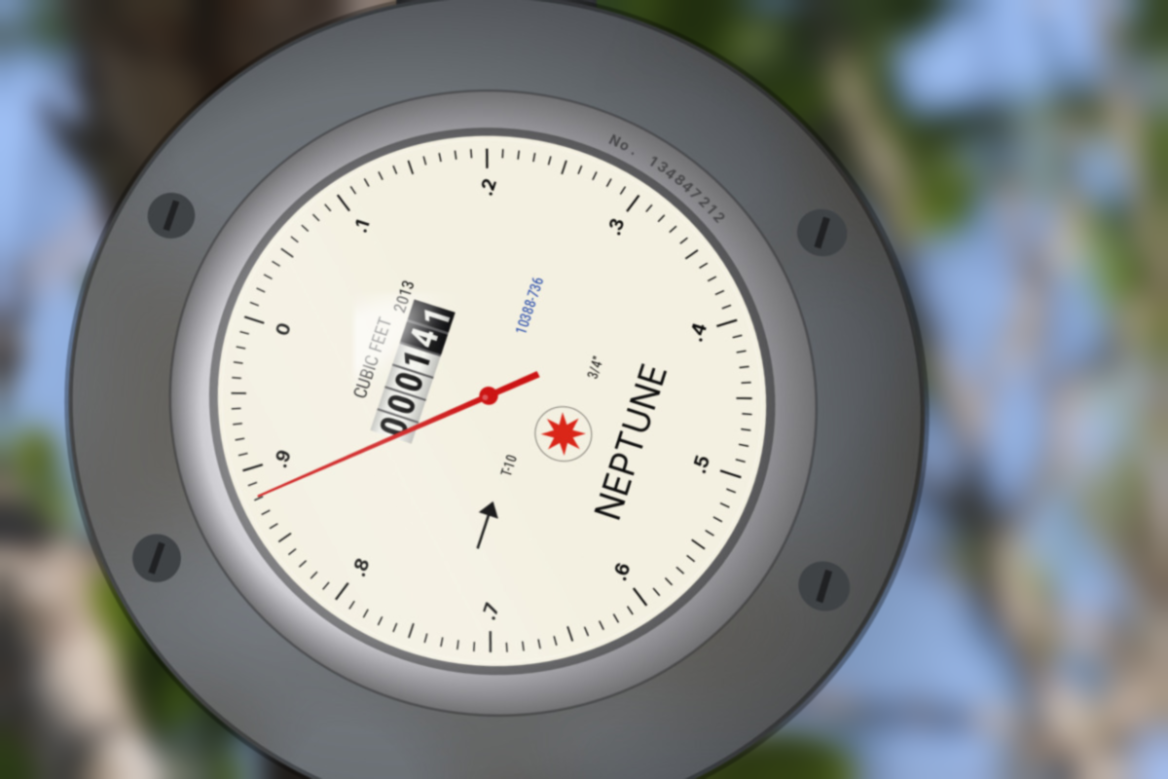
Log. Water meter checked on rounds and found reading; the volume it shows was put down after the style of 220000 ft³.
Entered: 140.88 ft³
